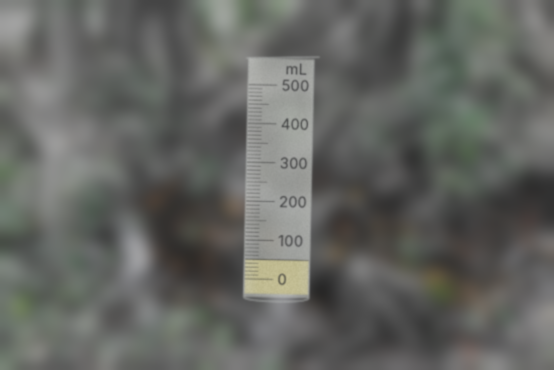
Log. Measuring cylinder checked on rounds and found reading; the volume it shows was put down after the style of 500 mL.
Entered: 50 mL
